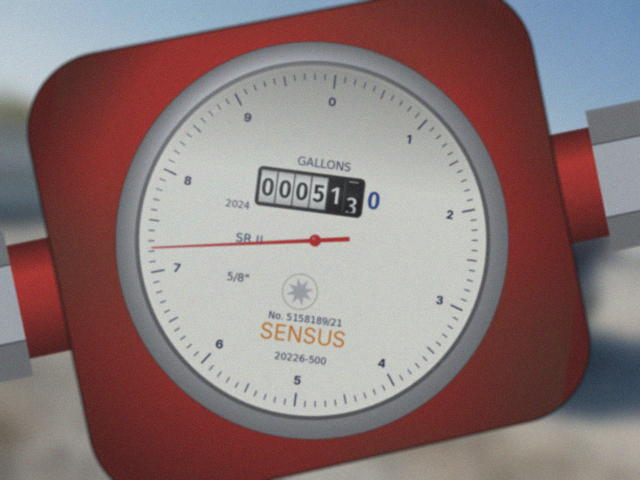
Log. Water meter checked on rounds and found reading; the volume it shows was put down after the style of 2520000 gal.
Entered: 5127.2 gal
